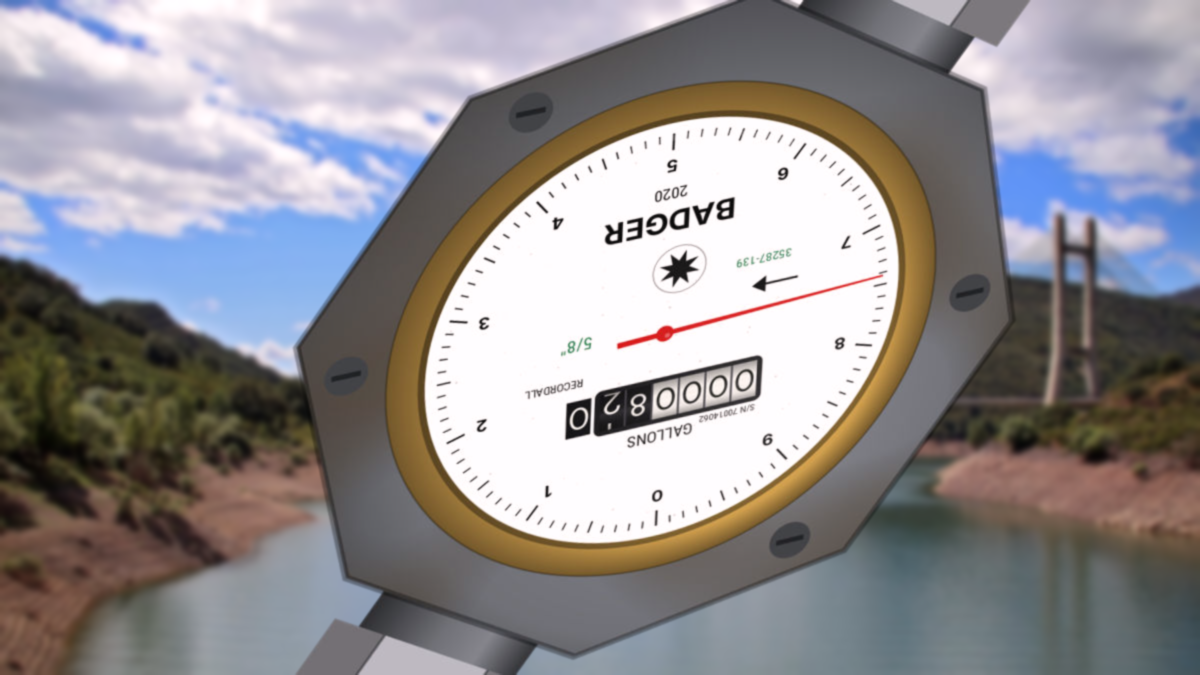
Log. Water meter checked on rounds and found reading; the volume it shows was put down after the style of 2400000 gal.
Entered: 817.4 gal
